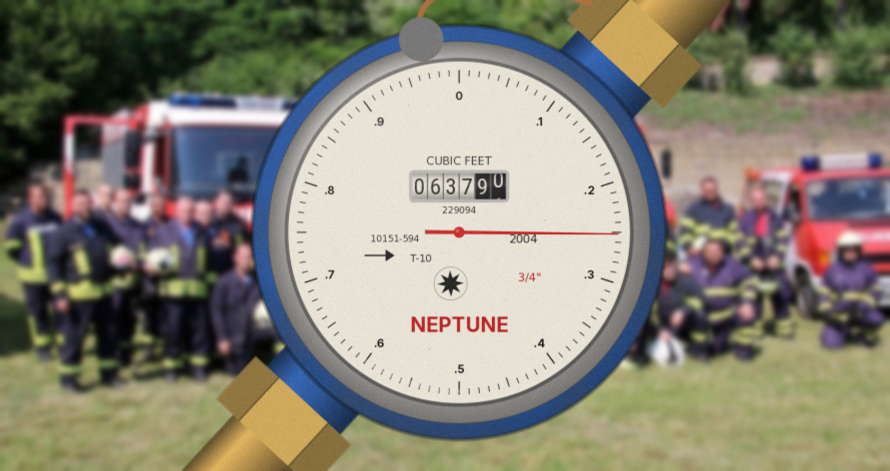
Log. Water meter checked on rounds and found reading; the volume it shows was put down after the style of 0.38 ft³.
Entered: 63790.25 ft³
